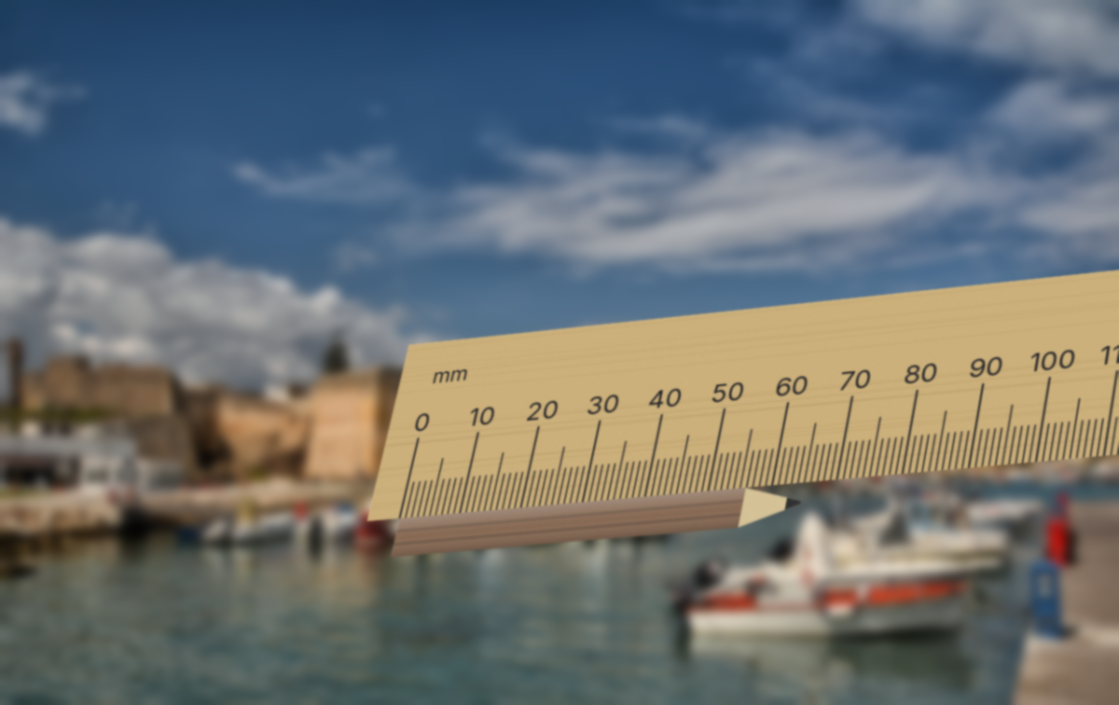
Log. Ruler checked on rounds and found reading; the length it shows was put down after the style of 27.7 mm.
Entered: 65 mm
